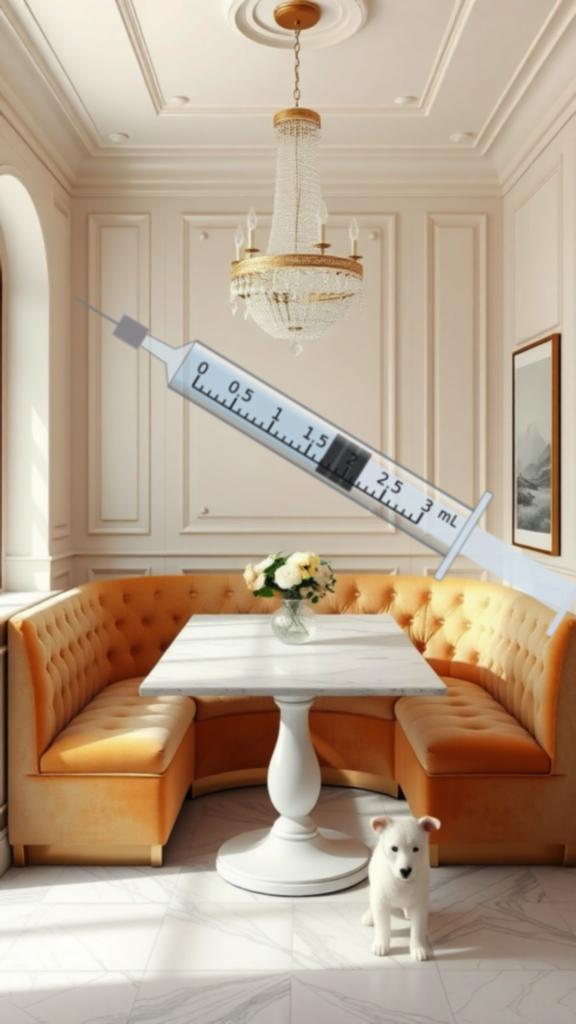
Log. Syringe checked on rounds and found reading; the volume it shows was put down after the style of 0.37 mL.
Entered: 1.7 mL
